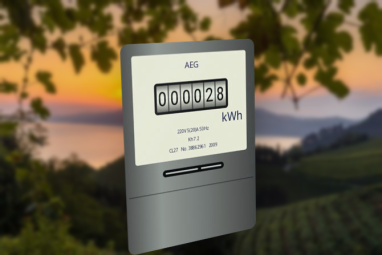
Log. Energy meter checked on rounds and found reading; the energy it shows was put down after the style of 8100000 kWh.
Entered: 28 kWh
